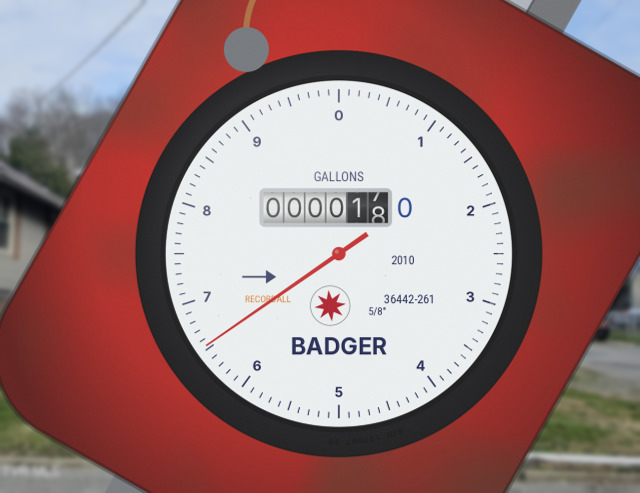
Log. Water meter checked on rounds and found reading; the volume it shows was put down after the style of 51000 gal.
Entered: 176.5 gal
